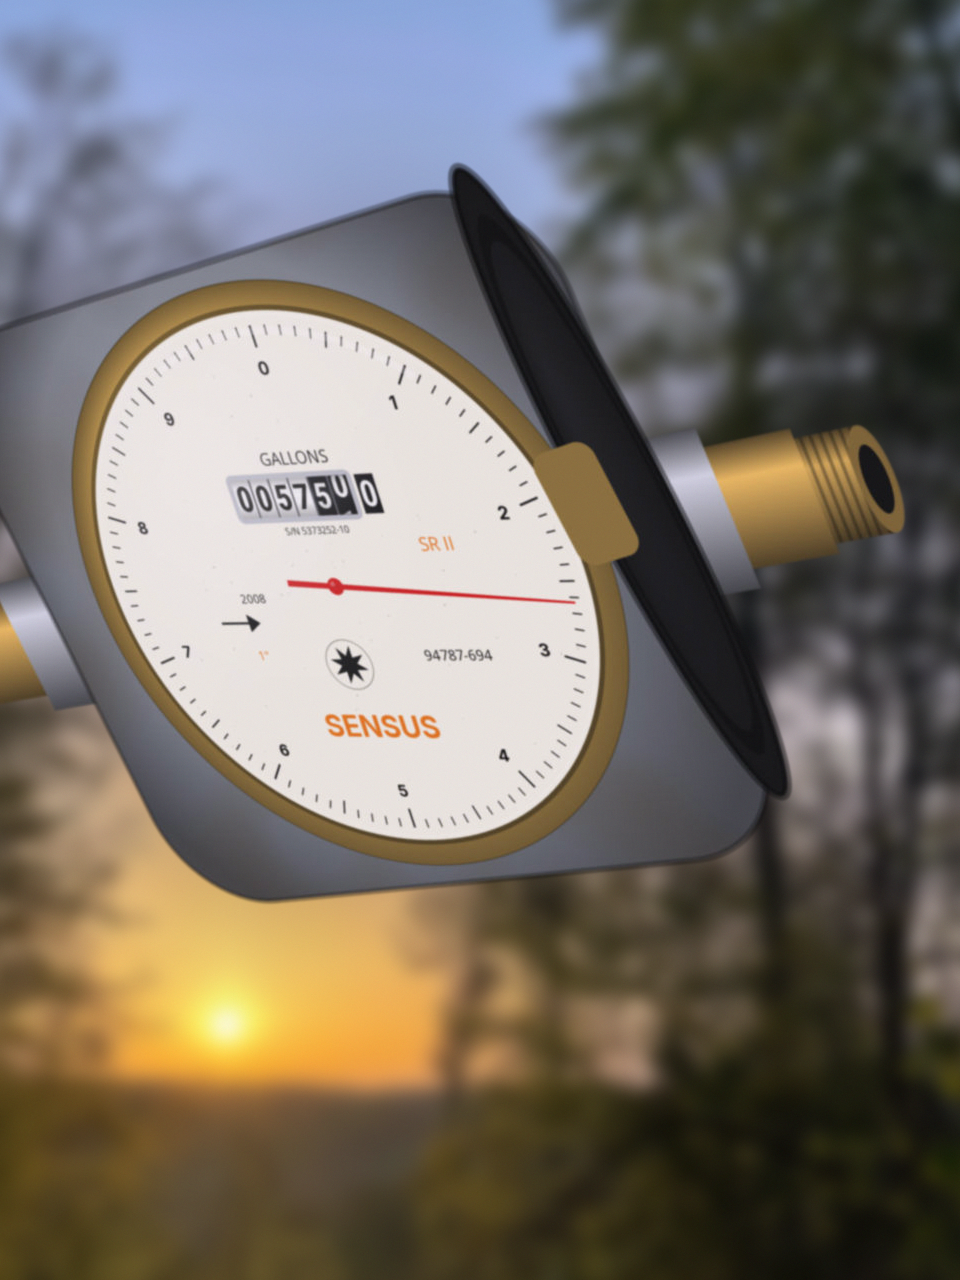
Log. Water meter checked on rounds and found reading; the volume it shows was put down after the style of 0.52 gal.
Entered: 57502.6 gal
